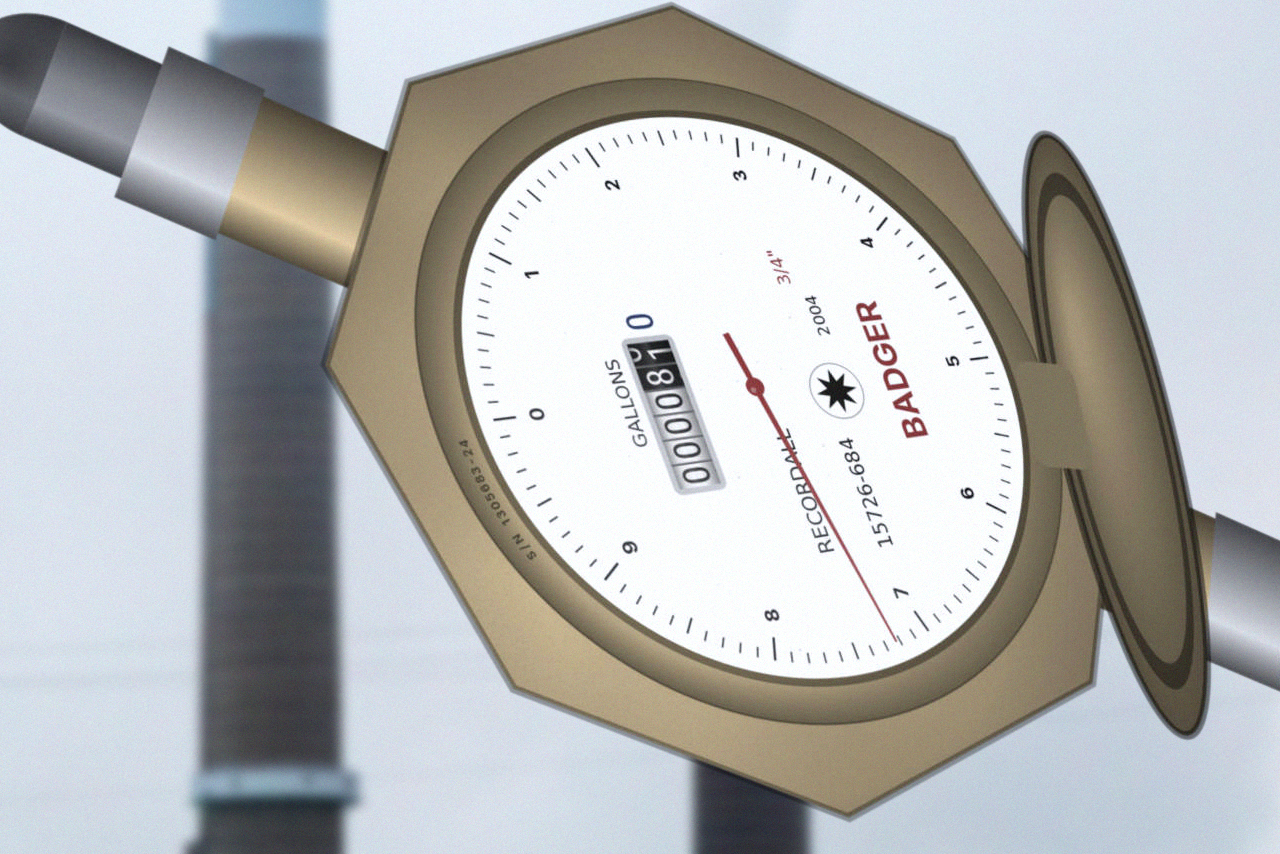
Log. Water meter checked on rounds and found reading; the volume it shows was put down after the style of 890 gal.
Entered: 807.2 gal
